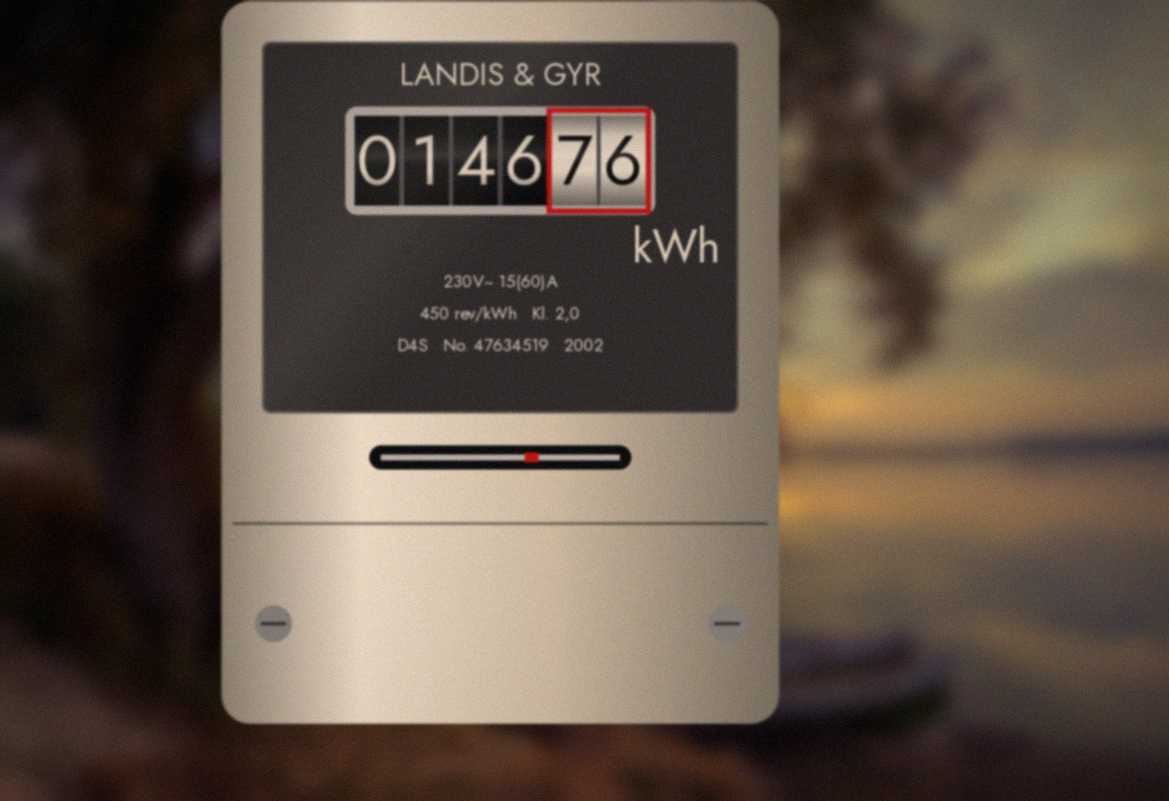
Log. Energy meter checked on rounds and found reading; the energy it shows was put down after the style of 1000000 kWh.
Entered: 146.76 kWh
